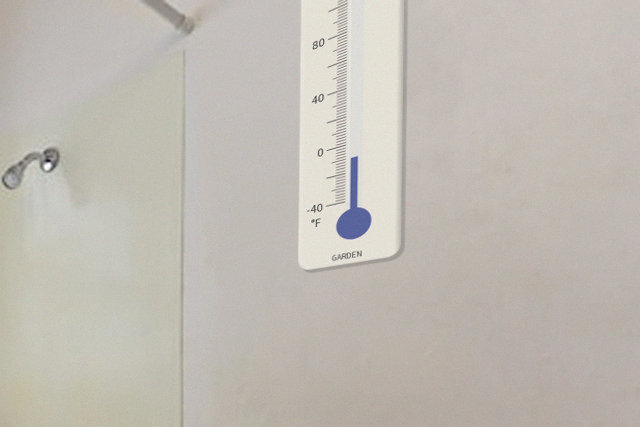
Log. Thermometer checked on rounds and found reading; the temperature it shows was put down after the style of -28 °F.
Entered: -10 °F
